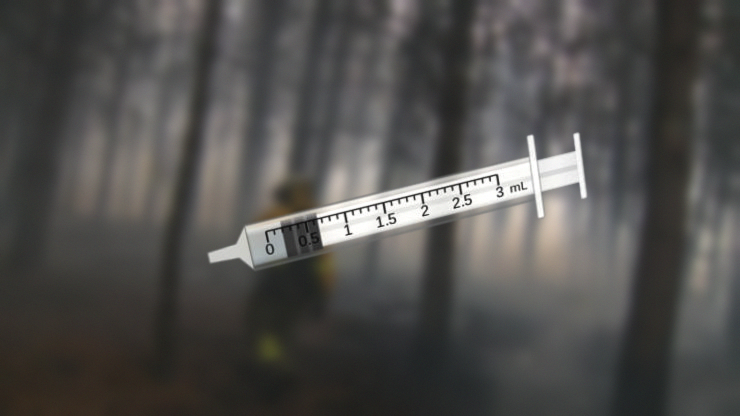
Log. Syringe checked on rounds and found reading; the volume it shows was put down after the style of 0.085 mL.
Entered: 0.2 mL
